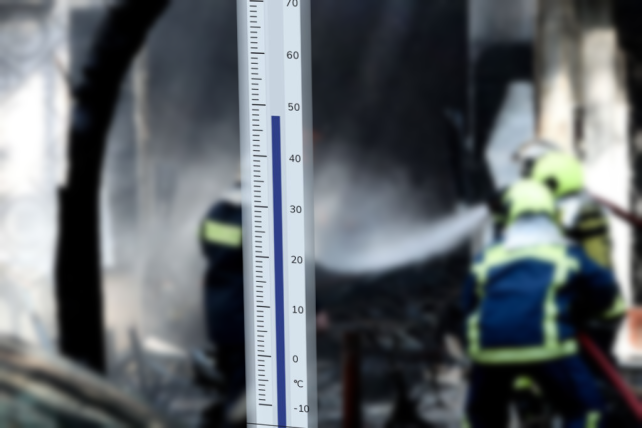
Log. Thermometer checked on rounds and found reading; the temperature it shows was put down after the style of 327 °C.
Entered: 48 °C
